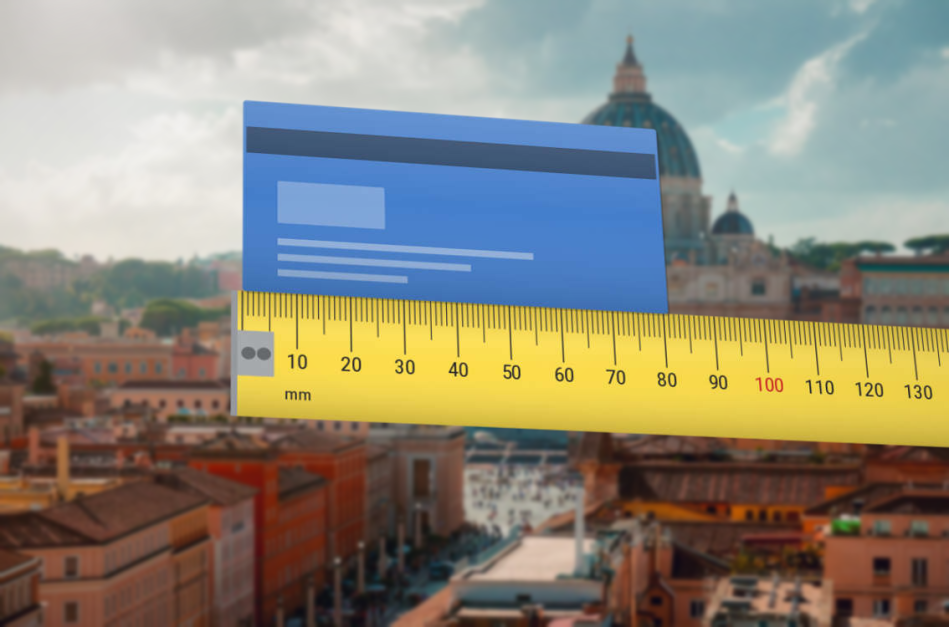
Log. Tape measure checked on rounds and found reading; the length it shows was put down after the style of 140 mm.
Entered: 81 mm
